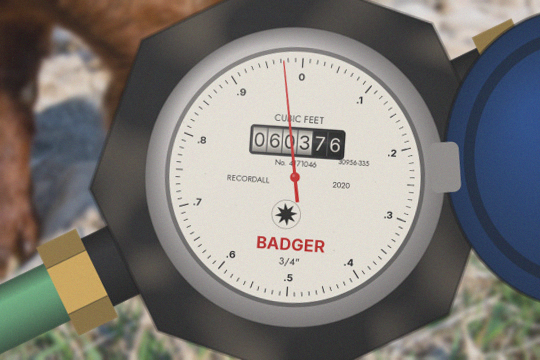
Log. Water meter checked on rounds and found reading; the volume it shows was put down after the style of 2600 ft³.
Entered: 60375.97 ft³
